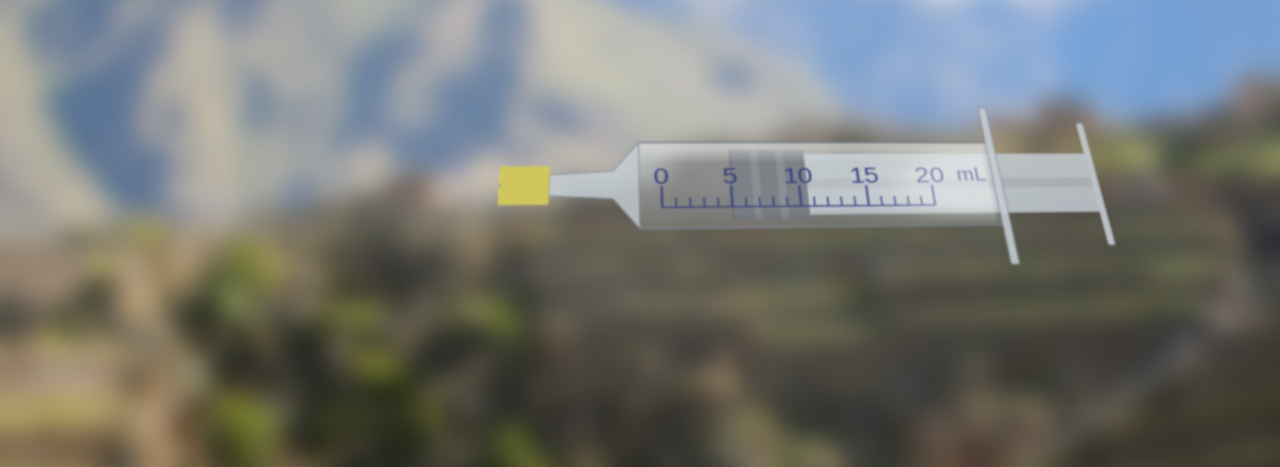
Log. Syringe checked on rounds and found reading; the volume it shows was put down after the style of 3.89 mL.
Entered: 5 mL
